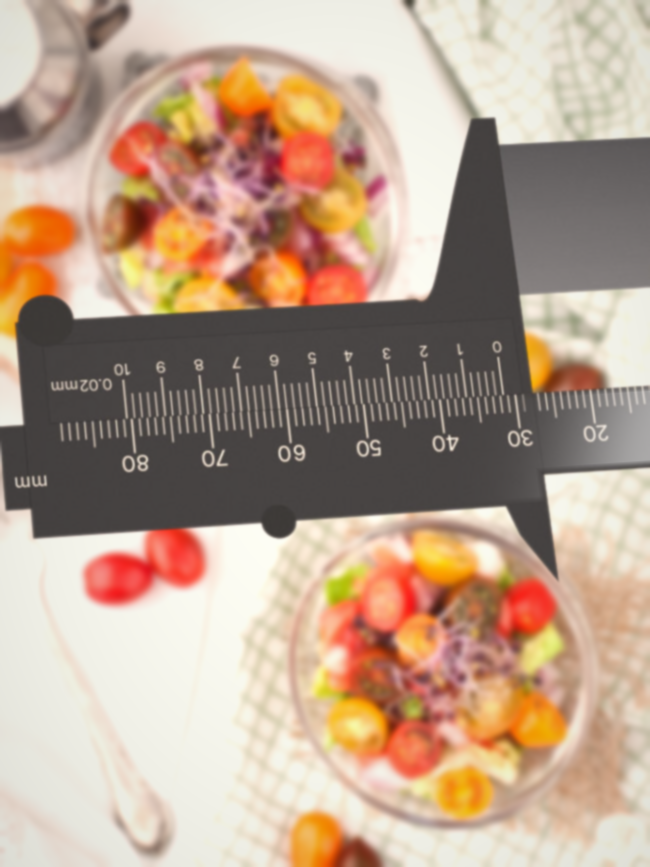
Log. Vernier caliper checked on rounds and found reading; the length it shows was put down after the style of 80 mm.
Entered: 31.6 mm
